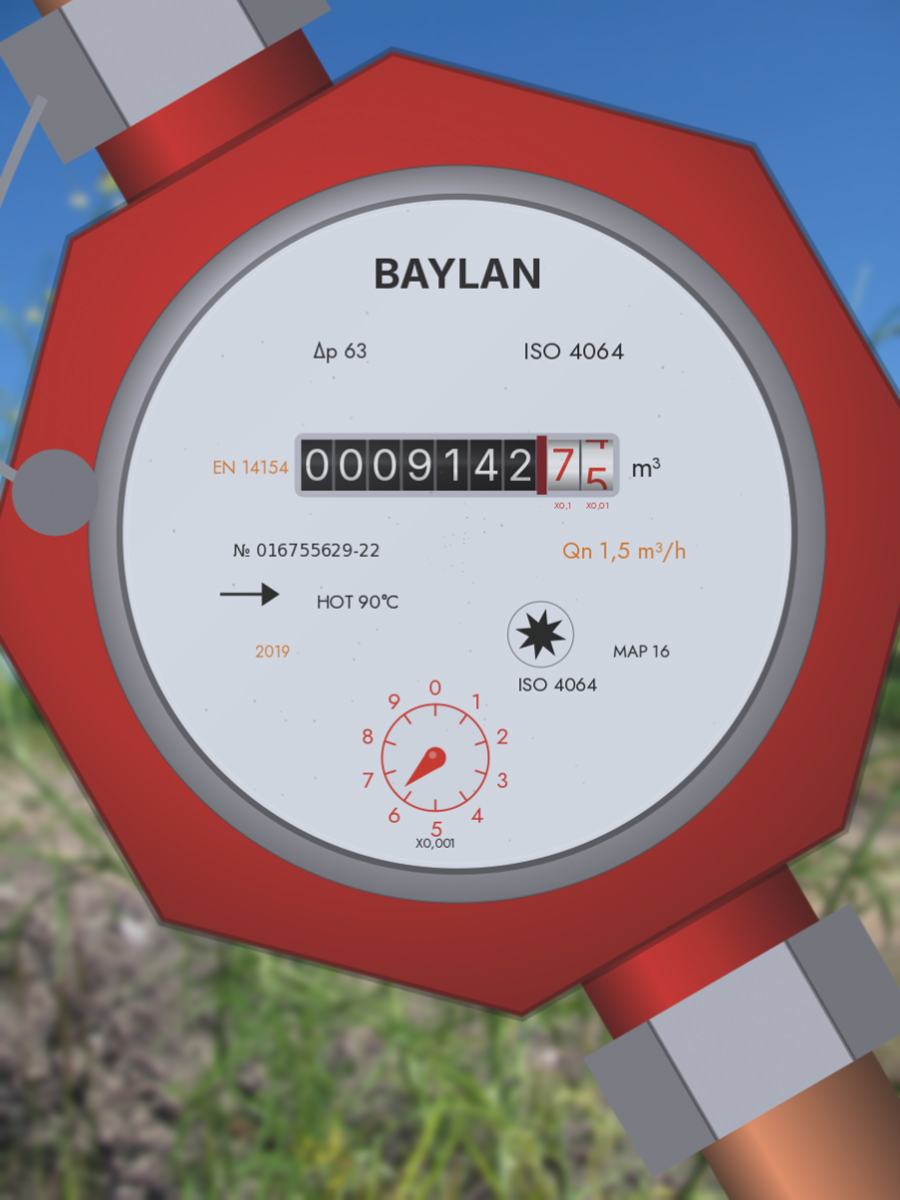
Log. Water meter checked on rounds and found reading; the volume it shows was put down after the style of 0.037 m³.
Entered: 9142.746 m³
